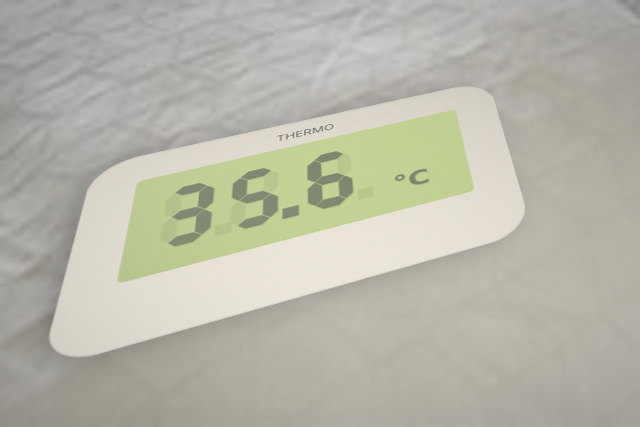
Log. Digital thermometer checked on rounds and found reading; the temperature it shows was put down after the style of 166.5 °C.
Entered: 35.6 °C
